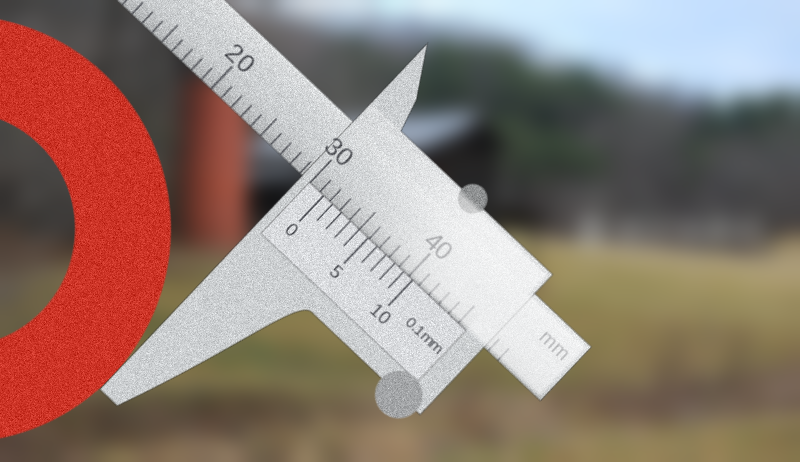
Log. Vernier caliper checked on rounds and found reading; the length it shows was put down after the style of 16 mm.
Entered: 31.4 mm
